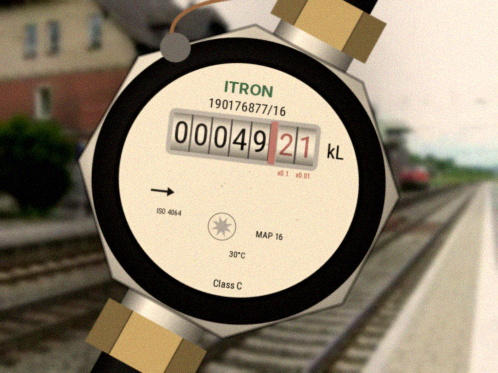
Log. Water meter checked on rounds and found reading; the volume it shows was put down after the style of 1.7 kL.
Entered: 49.21 kL
